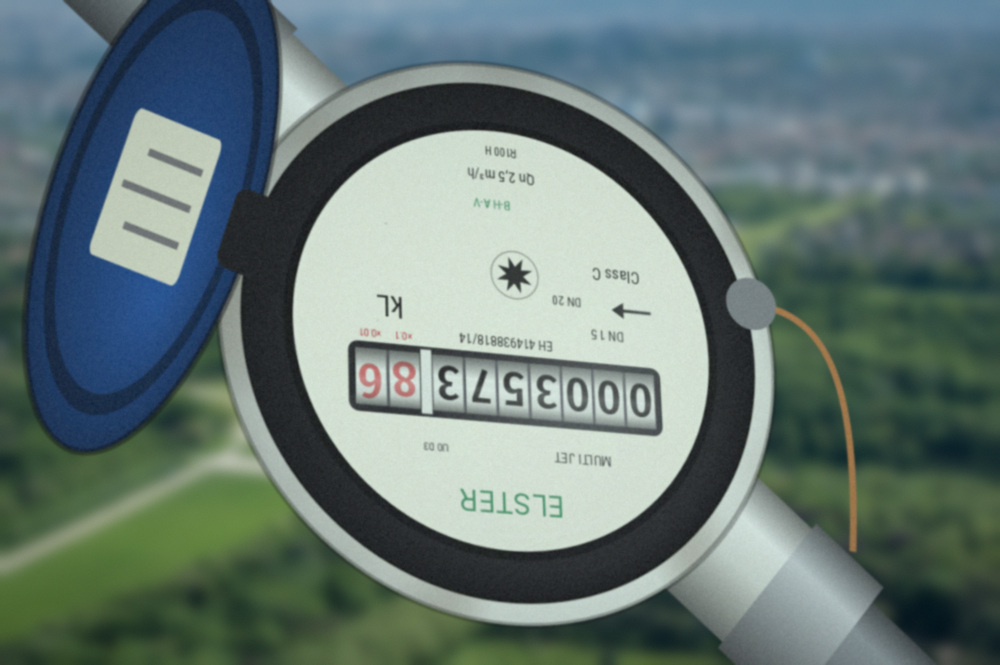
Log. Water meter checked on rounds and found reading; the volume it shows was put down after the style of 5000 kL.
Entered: 3573.86 kL
